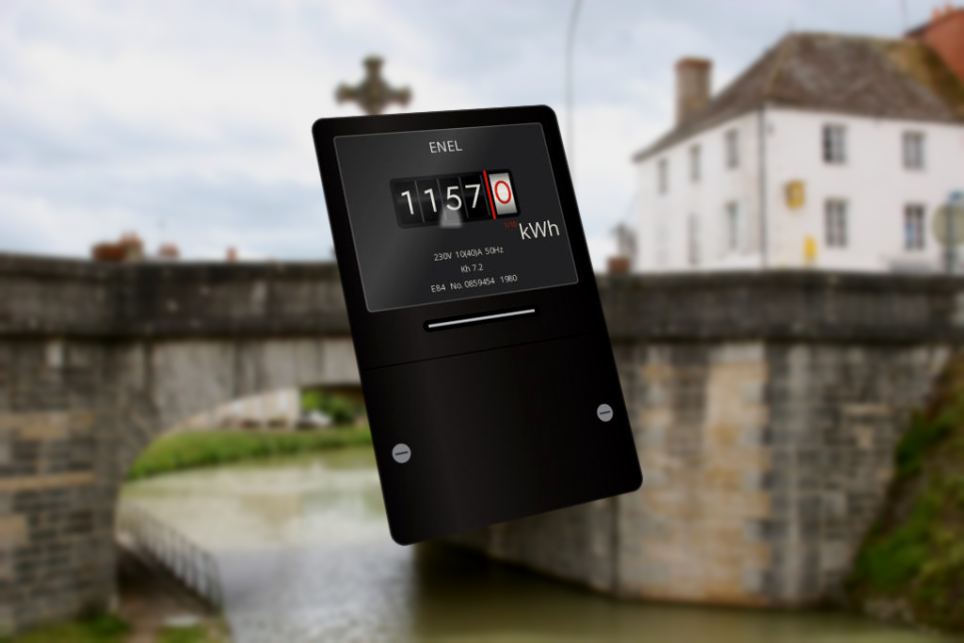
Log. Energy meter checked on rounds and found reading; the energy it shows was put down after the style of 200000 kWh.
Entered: 1157.0 kWh
